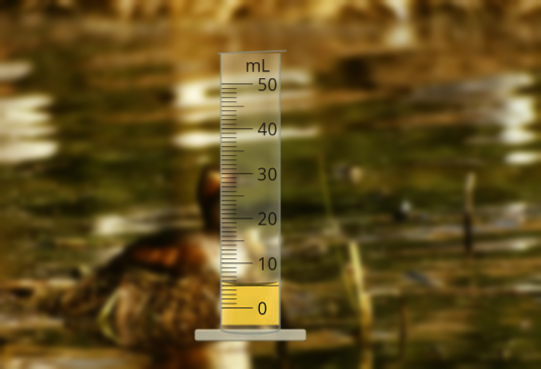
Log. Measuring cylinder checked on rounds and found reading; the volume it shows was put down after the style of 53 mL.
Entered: 5 mL
